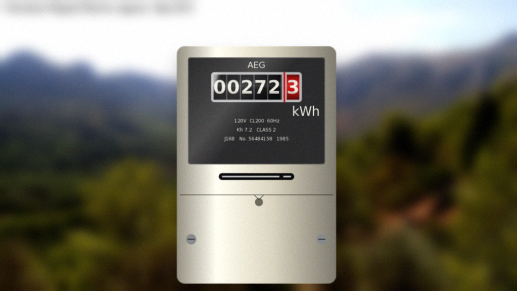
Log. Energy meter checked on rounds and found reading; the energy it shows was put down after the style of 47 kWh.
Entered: 272.3 kWh
